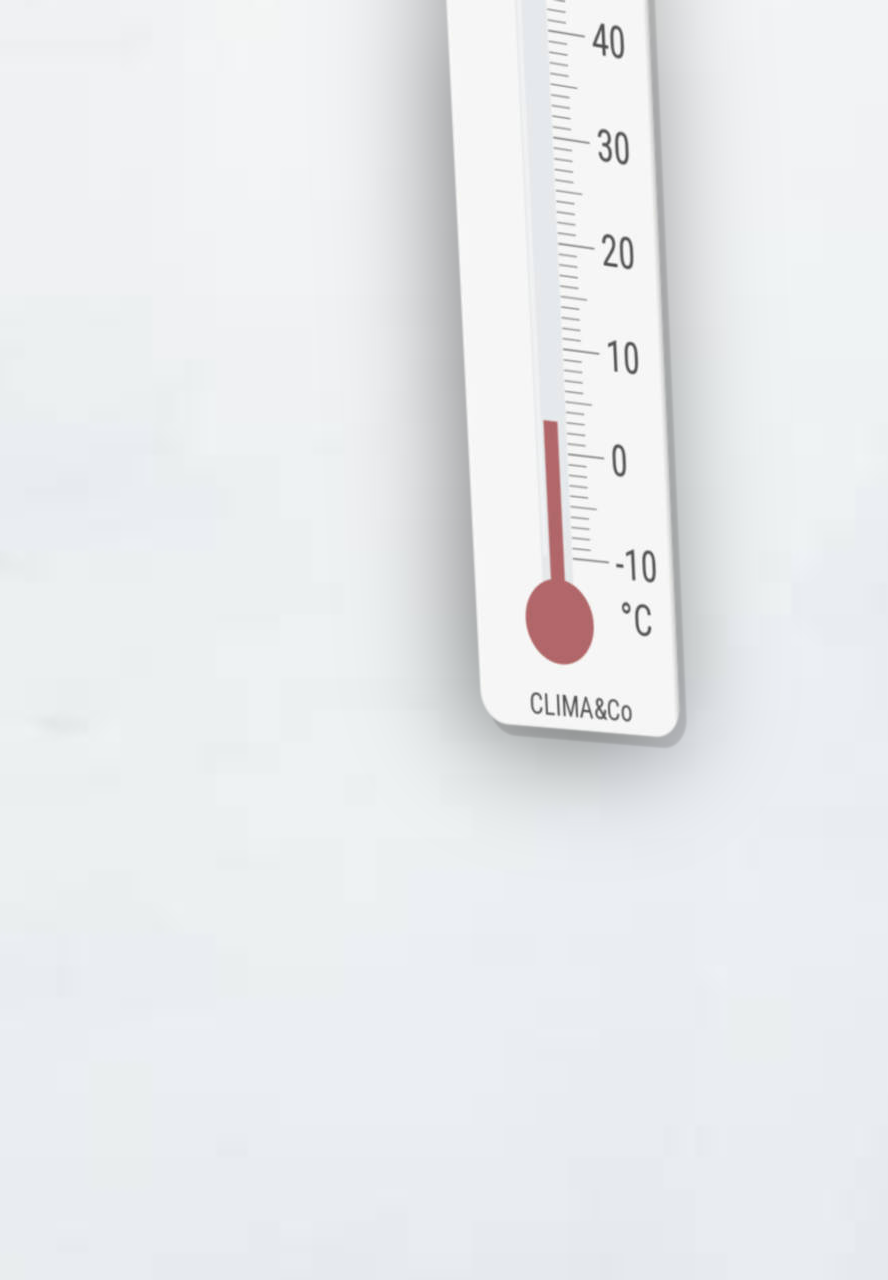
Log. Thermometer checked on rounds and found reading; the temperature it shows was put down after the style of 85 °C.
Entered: 3 °C
